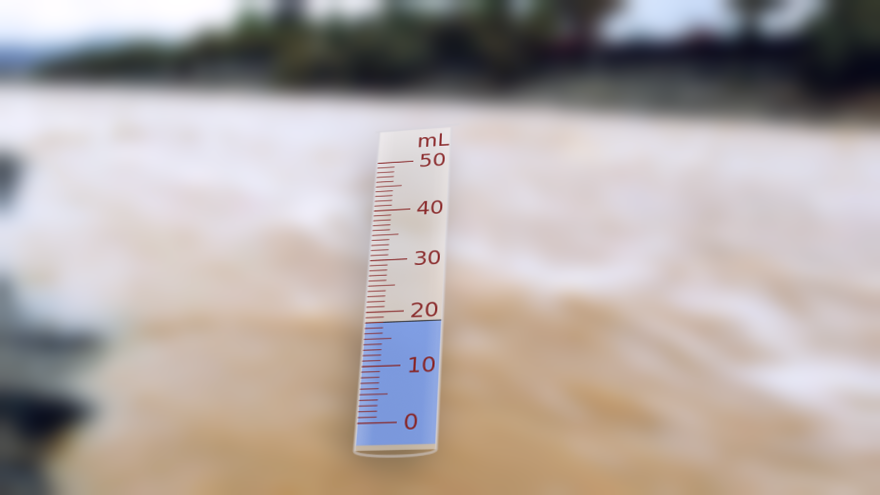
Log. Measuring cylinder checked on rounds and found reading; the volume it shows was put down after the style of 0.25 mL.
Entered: 18 mL
